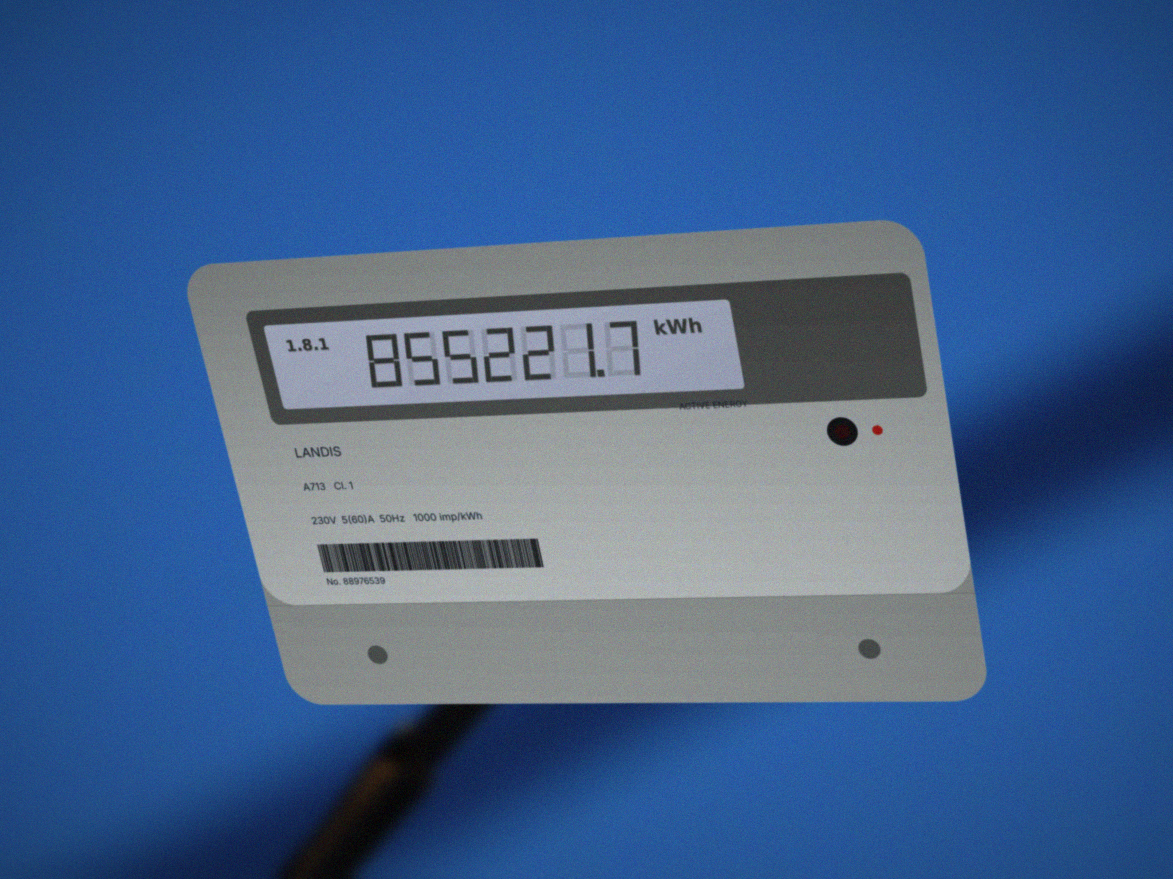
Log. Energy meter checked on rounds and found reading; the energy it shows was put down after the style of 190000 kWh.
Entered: 855221.7 kWh
